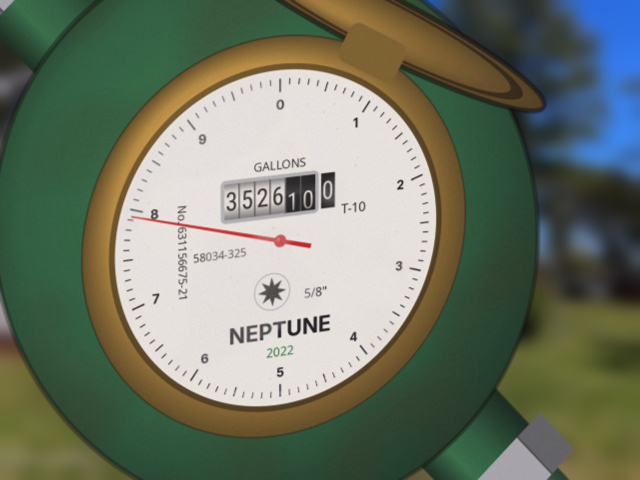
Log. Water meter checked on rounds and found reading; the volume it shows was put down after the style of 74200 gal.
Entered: 3526097.9 gal
